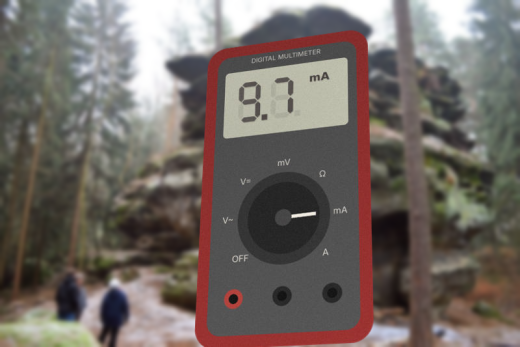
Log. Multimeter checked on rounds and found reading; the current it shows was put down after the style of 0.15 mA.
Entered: 9.7 mA
